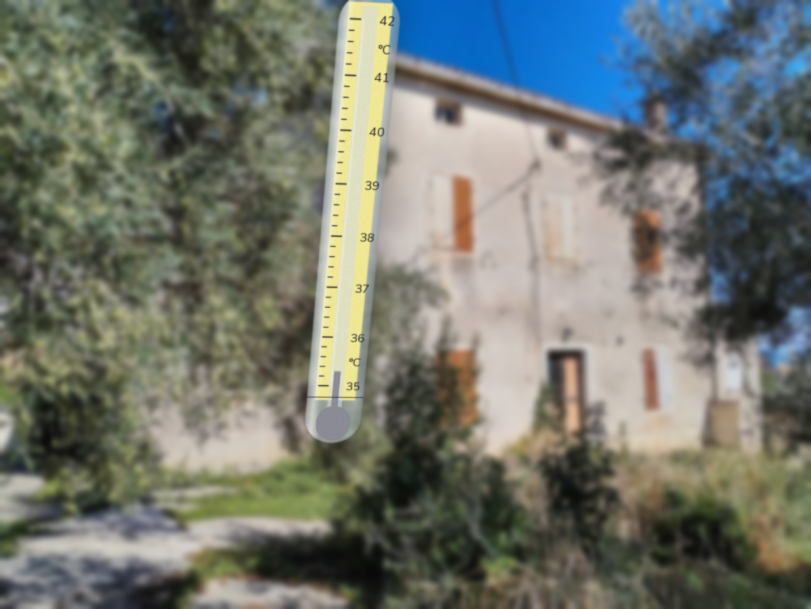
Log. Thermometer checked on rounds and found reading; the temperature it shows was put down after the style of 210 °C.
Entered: 35.3 °C
